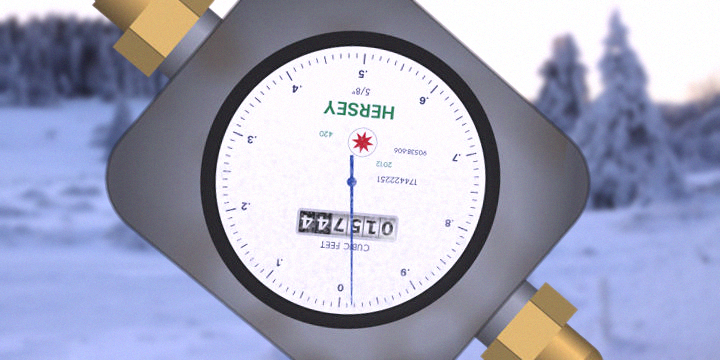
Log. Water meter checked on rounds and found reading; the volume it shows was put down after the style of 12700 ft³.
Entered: 15743.98 ft³
